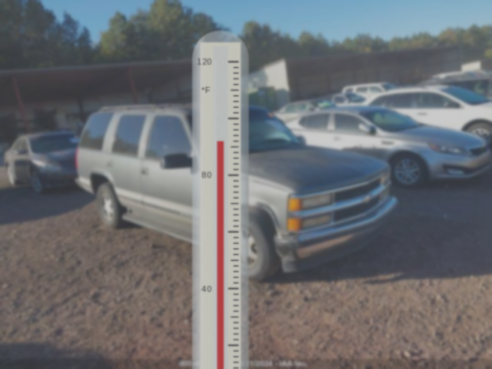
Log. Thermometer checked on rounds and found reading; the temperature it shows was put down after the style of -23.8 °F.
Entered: 92 °F
